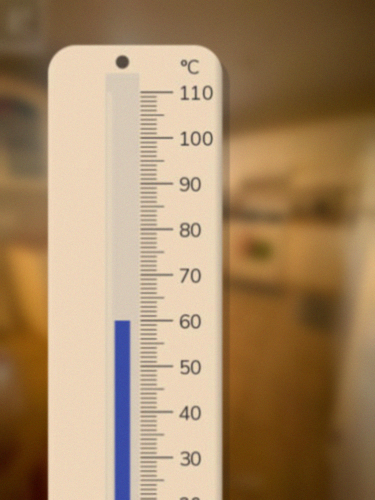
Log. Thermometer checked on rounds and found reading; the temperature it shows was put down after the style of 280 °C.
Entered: 60 °C
